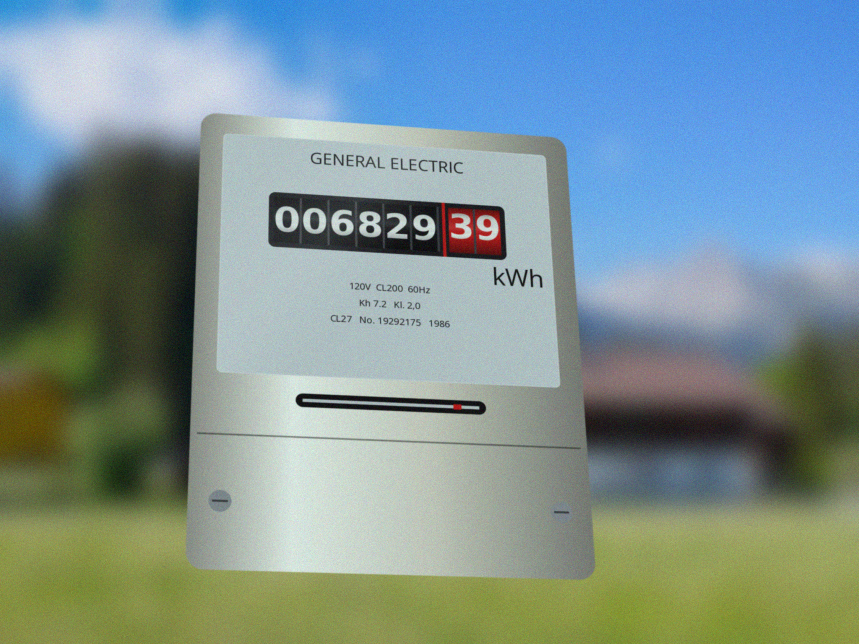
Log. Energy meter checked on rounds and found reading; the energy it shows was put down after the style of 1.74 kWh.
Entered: 6829.39 kWh
